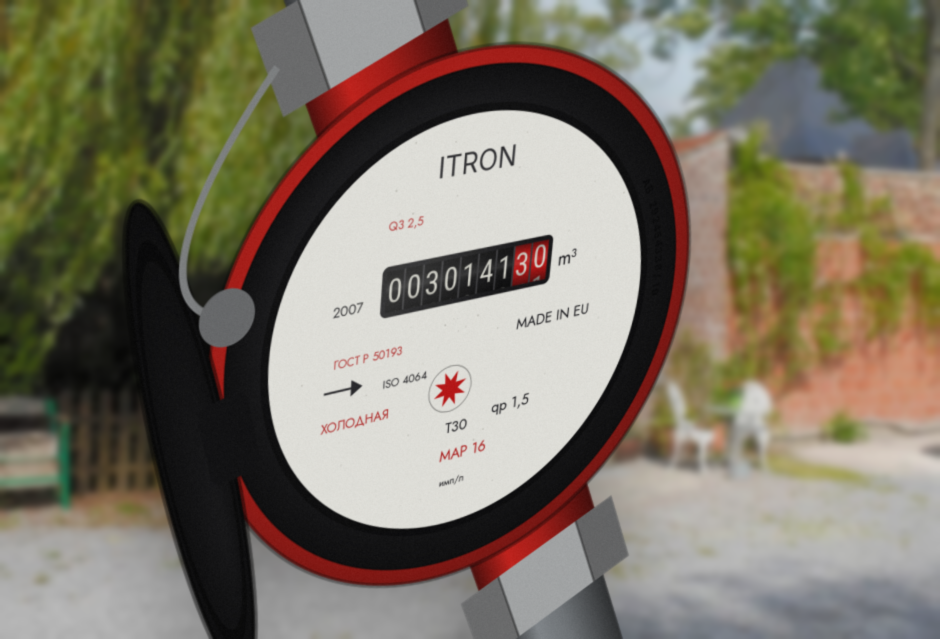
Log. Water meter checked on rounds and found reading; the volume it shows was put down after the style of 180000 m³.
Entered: 30141.30 m³
